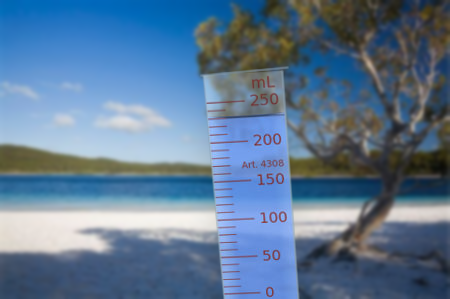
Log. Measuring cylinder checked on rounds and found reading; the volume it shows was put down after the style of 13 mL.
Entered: 230 mL
